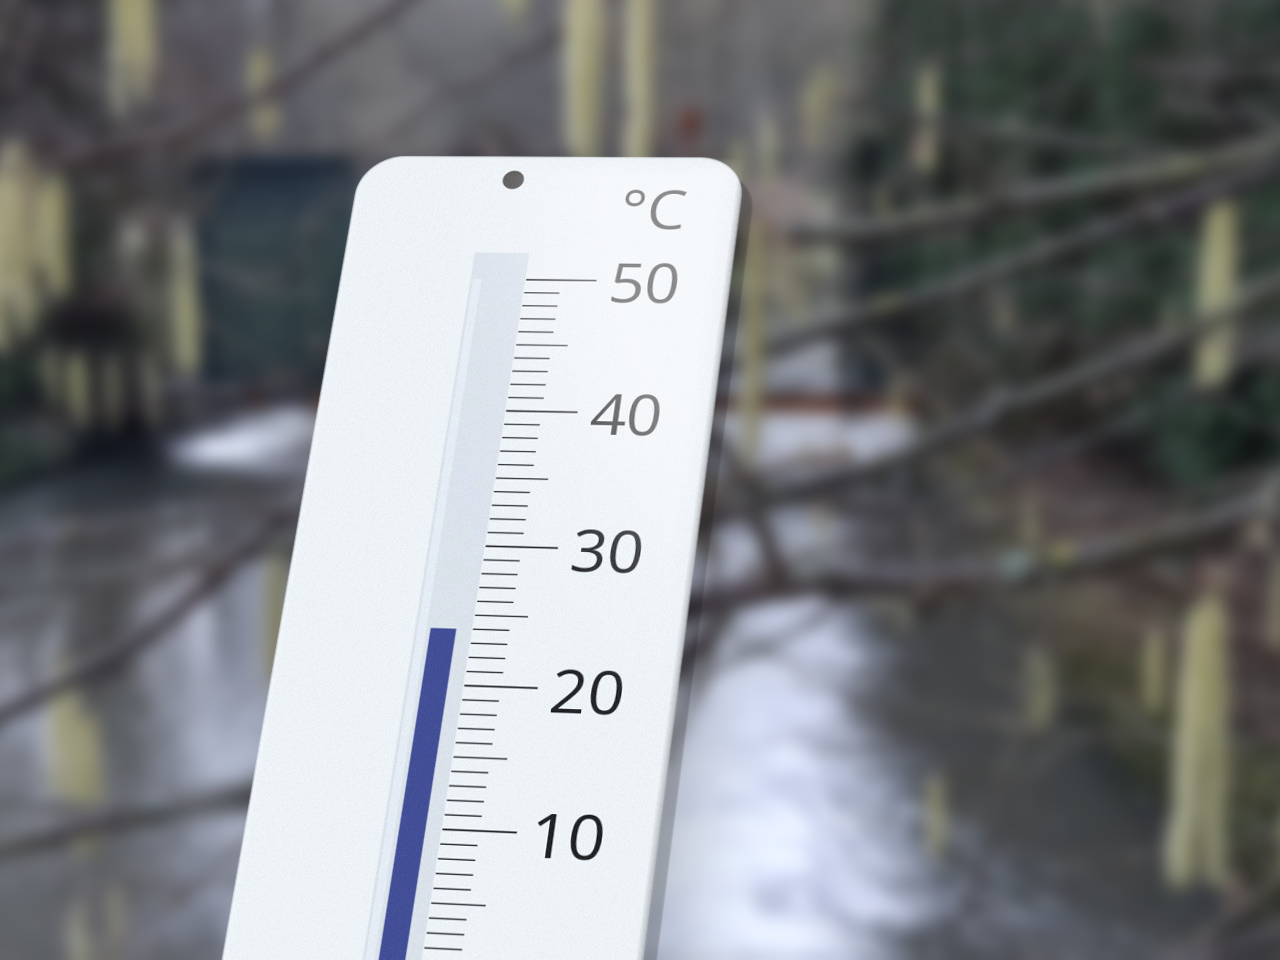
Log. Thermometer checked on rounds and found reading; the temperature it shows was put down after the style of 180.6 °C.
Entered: 24 °C
